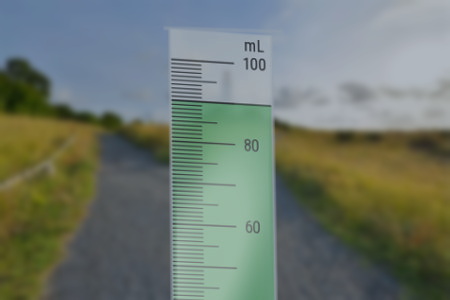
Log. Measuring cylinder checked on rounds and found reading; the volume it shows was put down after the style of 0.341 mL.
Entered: 90 mL
